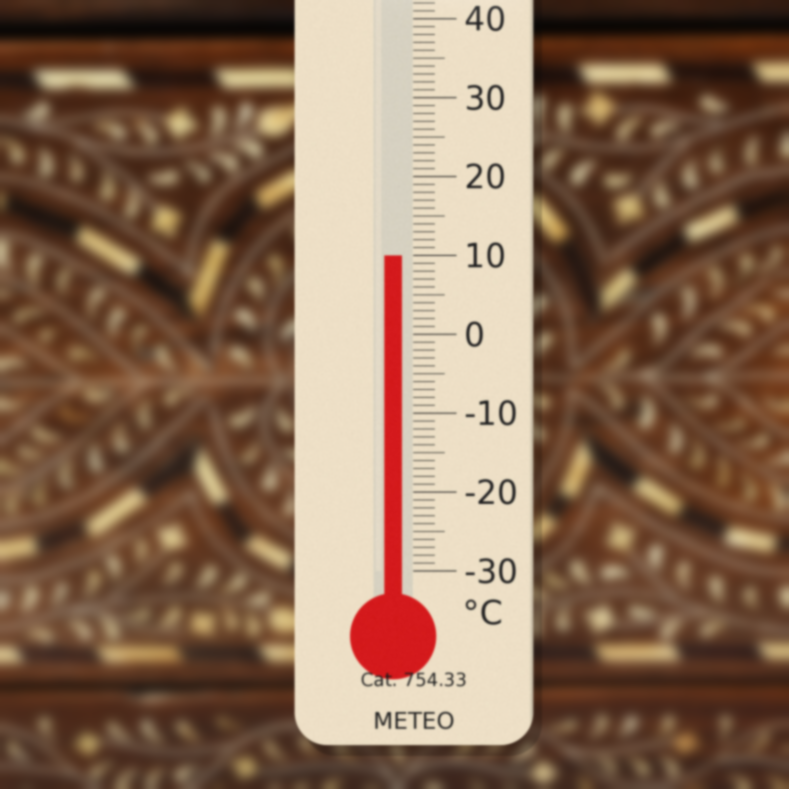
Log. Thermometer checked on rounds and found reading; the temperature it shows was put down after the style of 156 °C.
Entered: 10 °C
